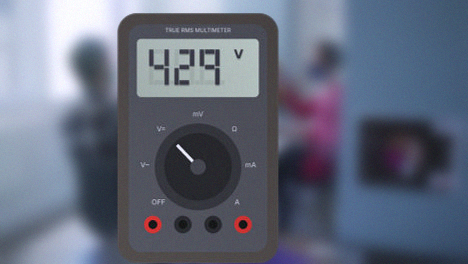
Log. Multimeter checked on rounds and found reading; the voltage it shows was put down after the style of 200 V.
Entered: 429 V
